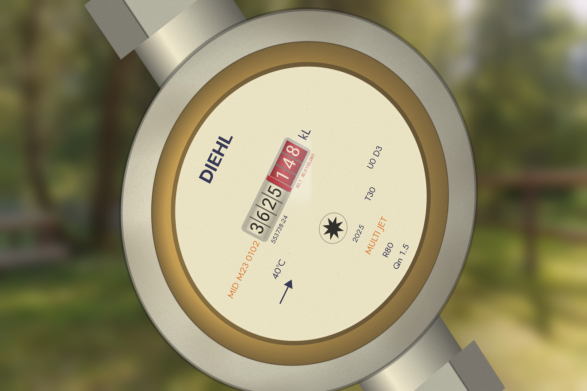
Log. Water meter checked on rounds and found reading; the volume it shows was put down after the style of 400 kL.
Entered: 3625.148 kL
